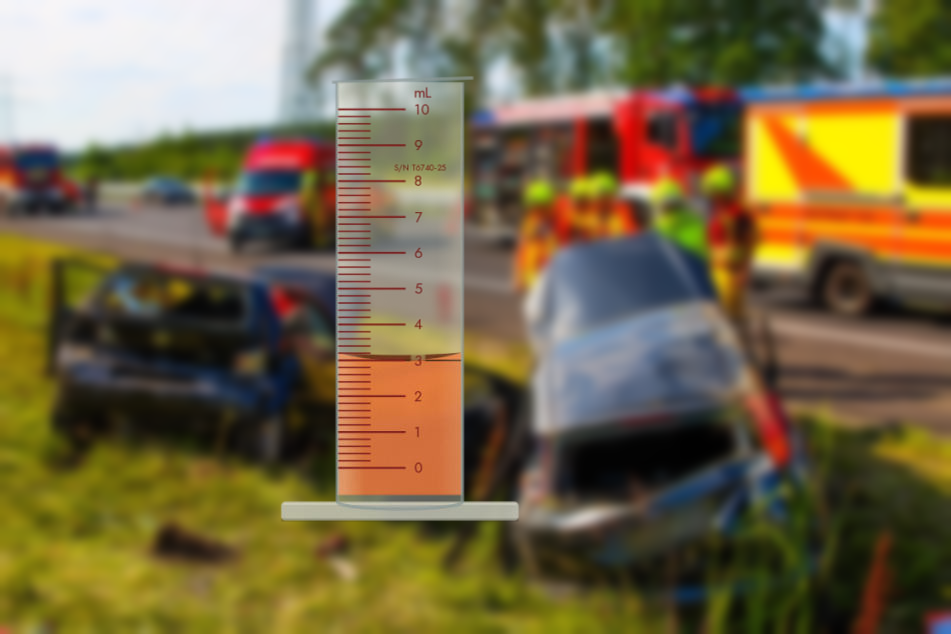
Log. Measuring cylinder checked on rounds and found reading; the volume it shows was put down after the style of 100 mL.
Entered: 3 mL
